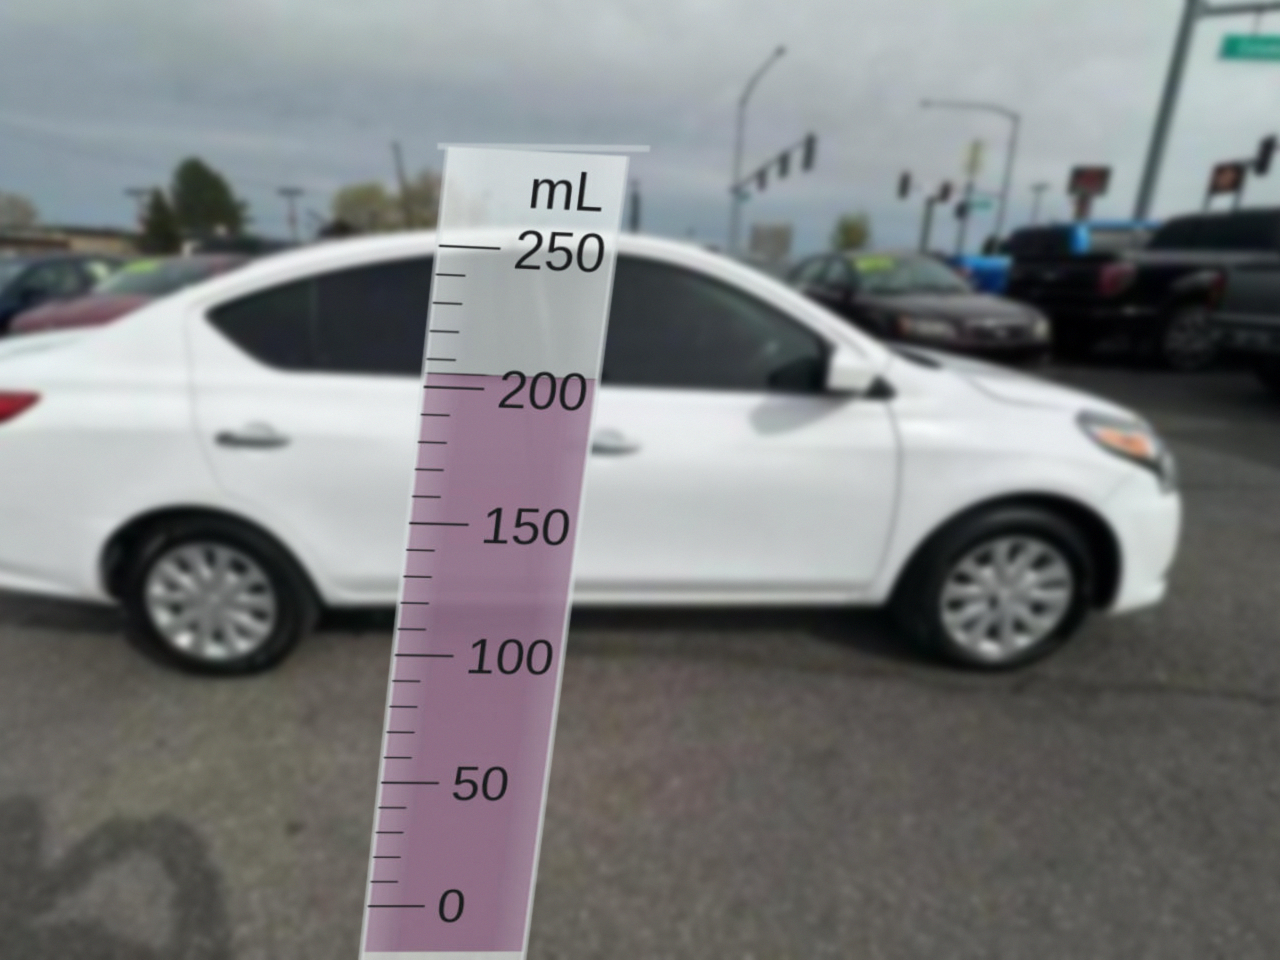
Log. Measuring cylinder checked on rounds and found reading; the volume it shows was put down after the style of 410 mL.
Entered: 205 mL
